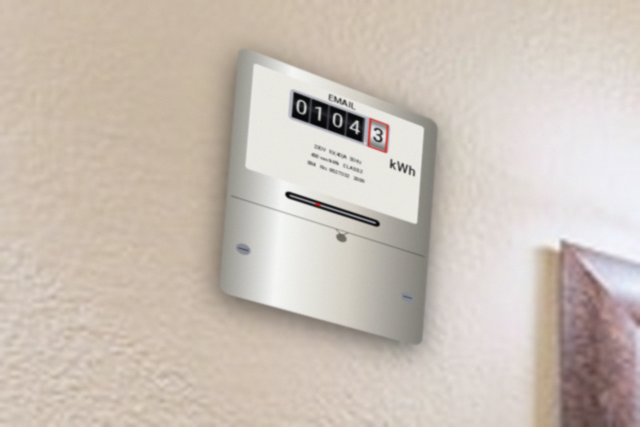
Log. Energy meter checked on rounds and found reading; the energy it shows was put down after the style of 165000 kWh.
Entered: 104.3 kWh
